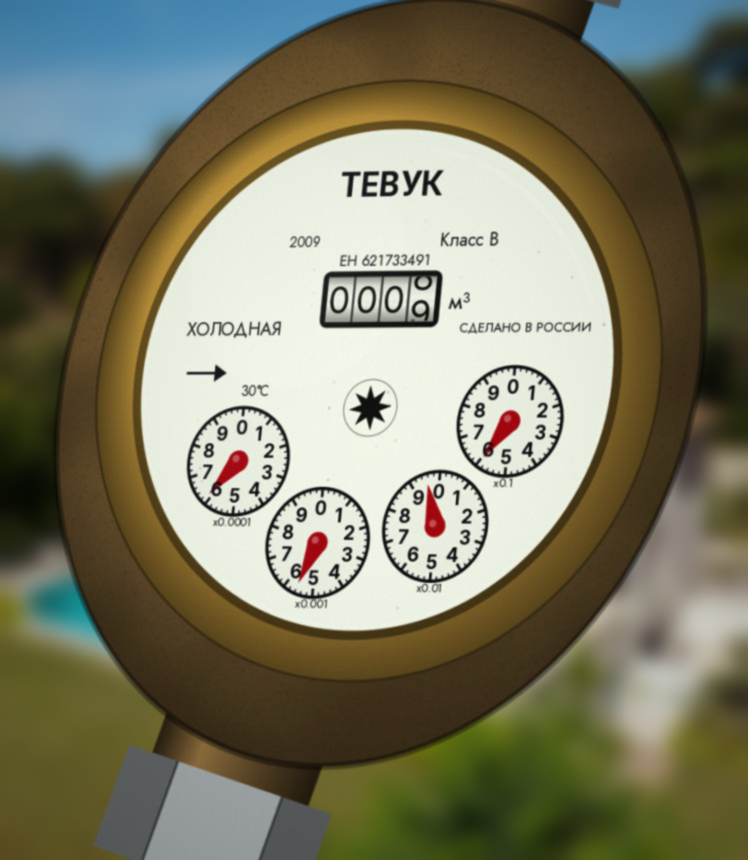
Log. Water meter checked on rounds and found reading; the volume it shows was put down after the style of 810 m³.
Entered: 8.5956 m³
